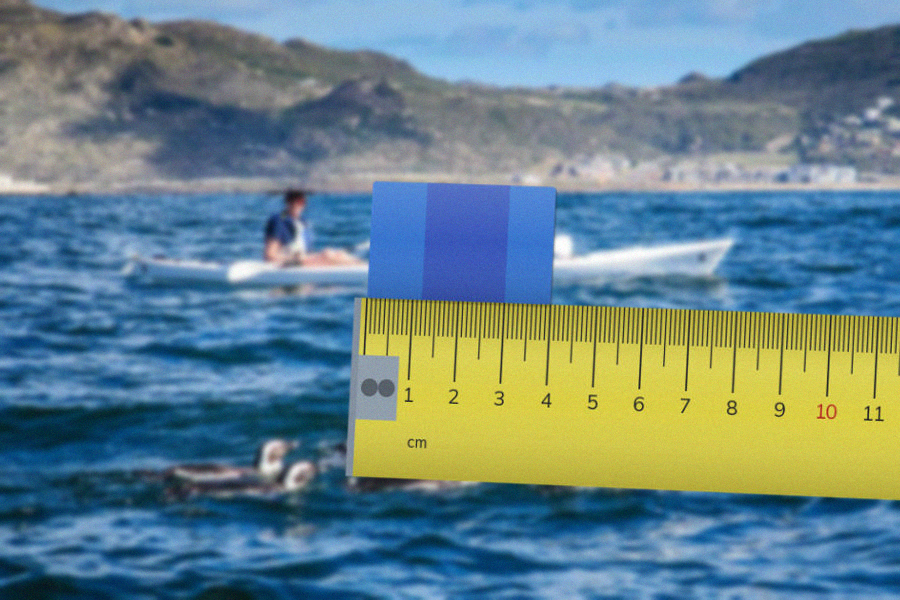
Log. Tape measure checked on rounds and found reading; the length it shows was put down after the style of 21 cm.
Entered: 4 cm
